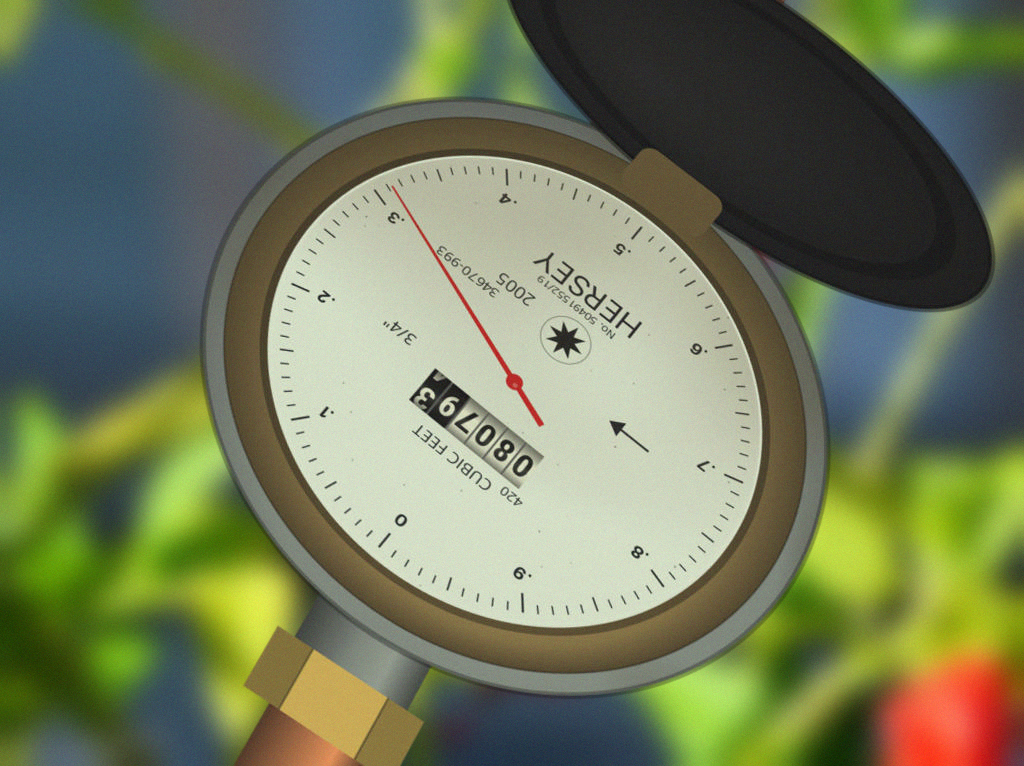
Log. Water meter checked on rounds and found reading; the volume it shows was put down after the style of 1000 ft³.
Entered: 80793.31 ft³
